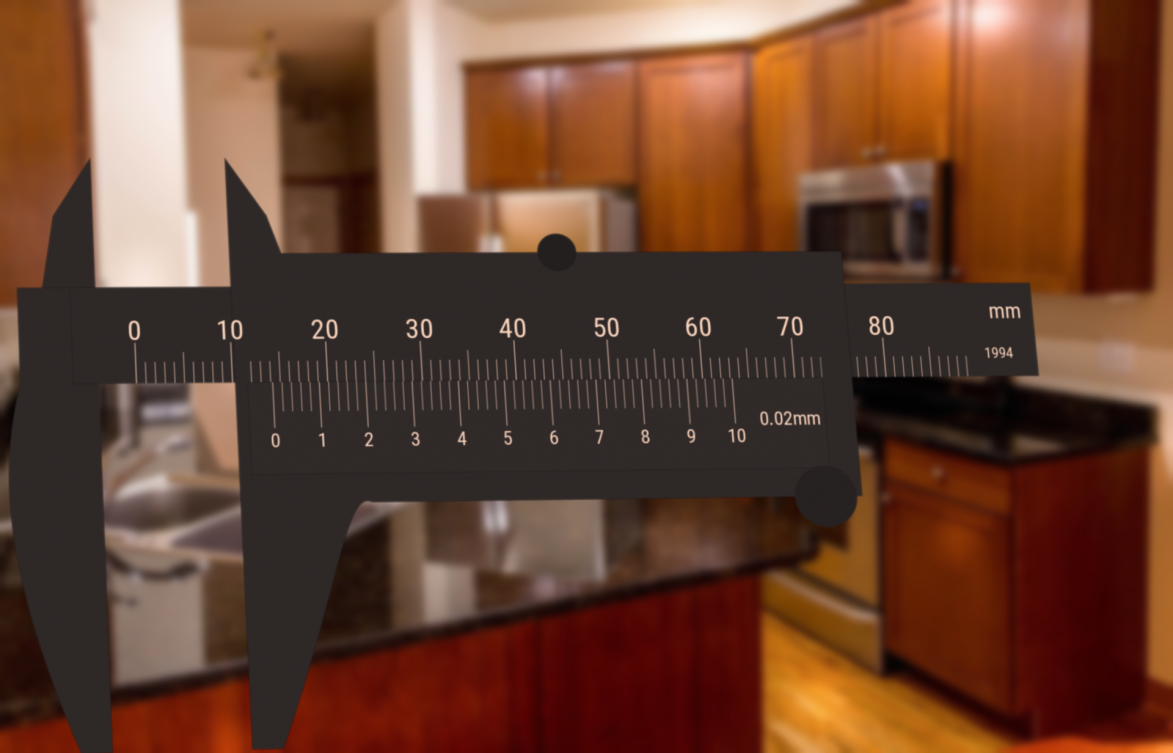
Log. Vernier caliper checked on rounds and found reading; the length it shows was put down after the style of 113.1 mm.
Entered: 14.2 mm
